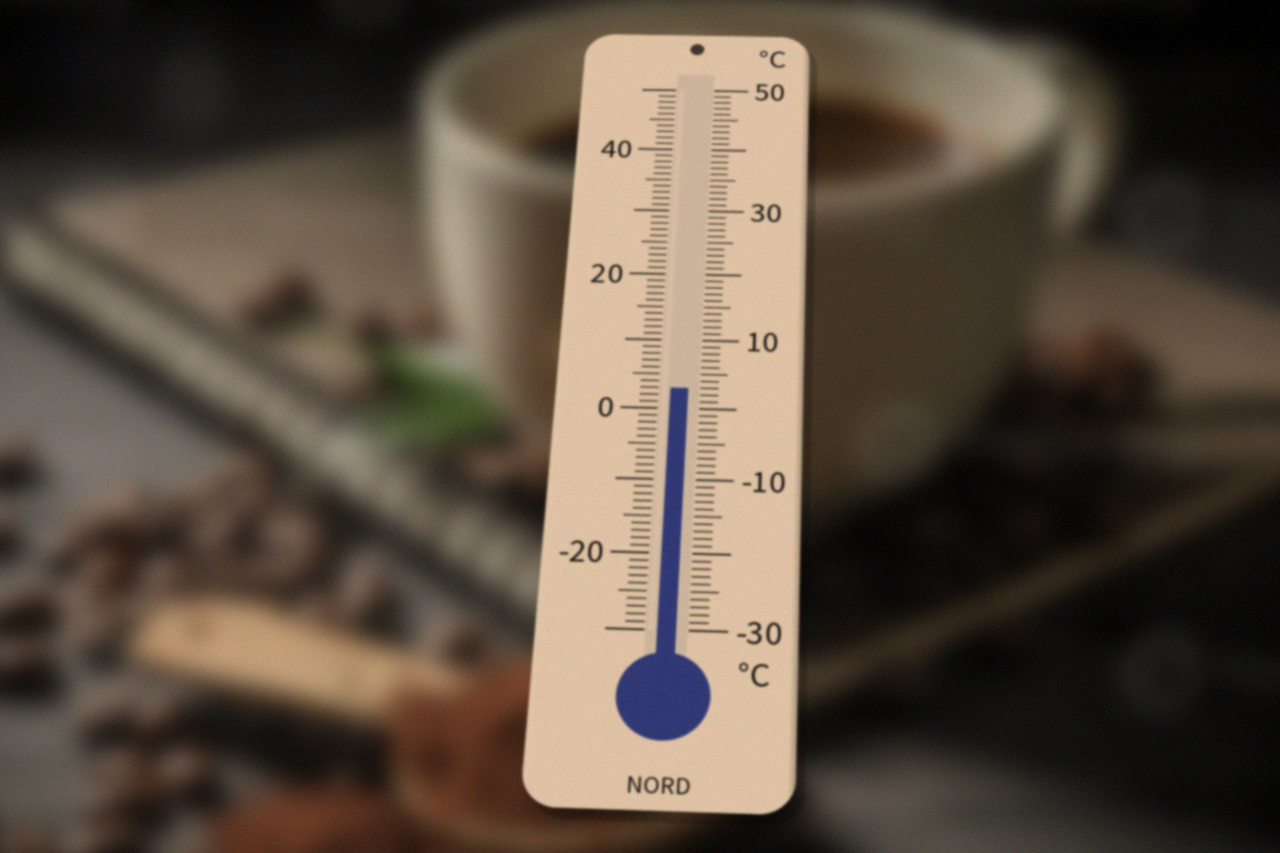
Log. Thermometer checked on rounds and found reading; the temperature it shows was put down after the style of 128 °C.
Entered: 3 °C
